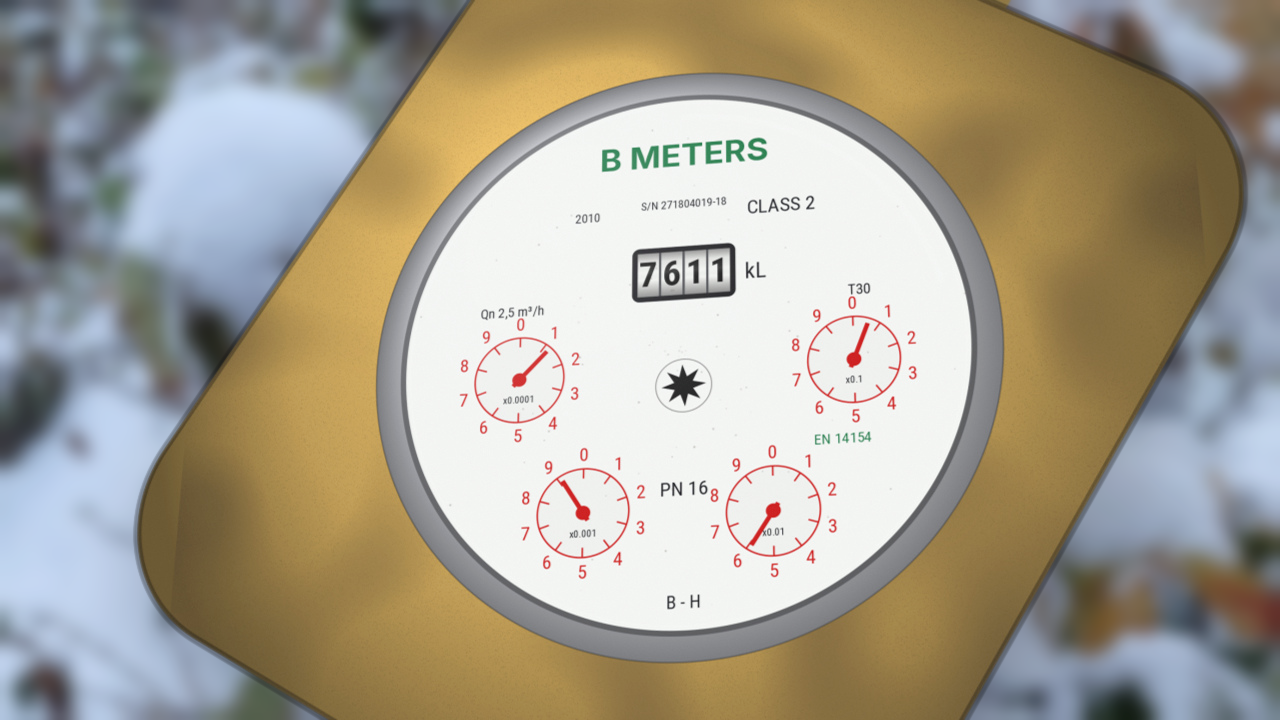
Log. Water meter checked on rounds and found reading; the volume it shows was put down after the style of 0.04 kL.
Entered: 7611.0591 kL
